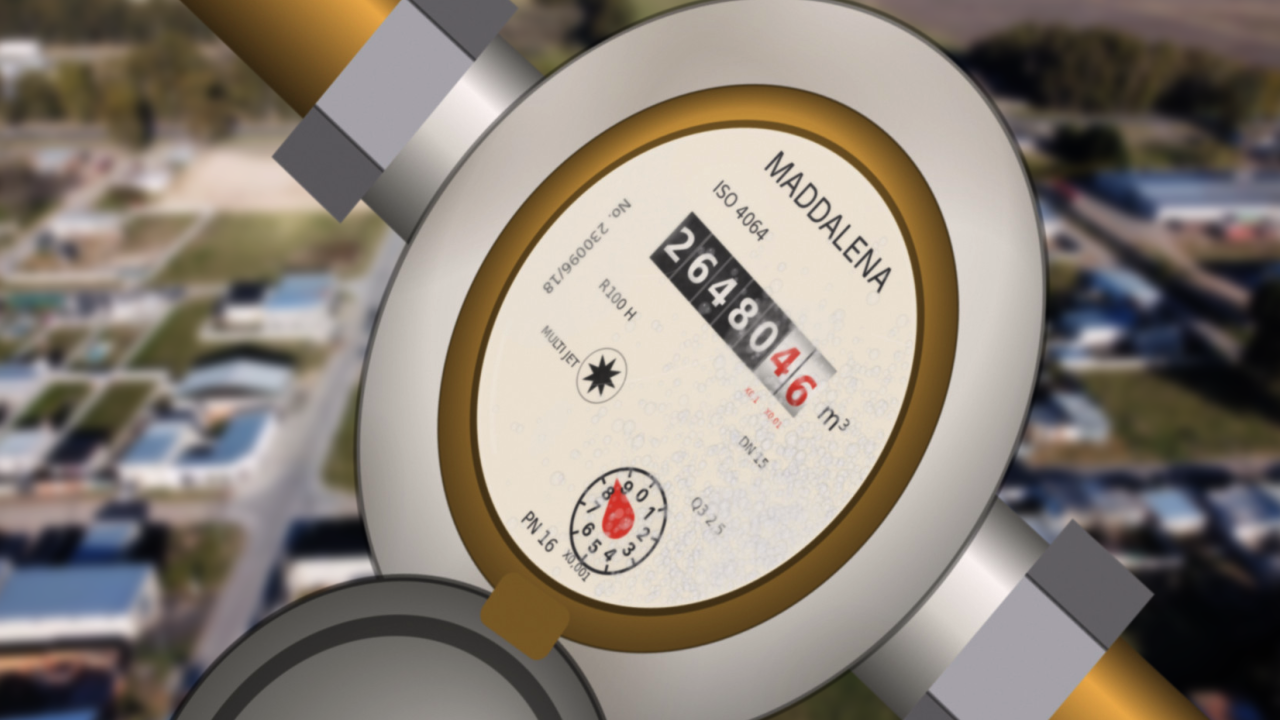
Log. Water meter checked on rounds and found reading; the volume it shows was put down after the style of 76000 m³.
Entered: 26480.458 m³
